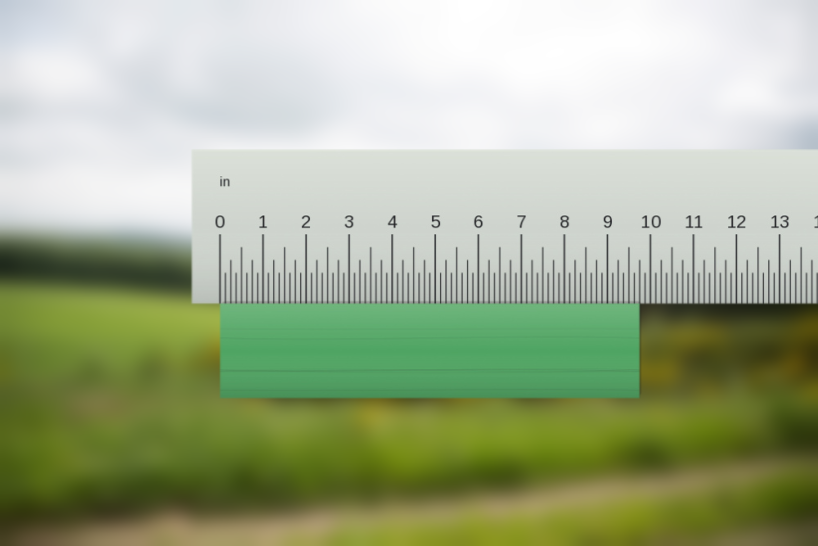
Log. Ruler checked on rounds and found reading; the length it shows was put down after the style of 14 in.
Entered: 9.75 in
